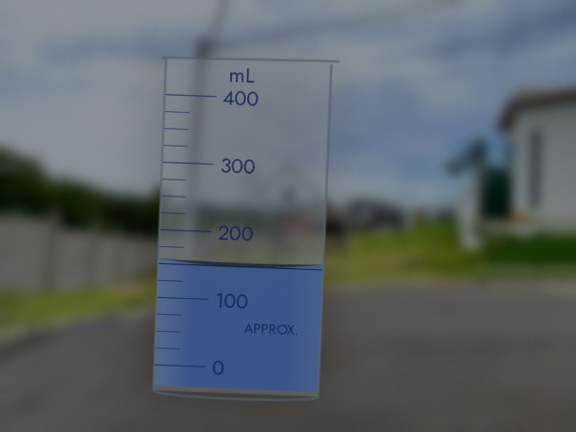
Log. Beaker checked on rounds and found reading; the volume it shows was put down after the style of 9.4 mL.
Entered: 150 mL
